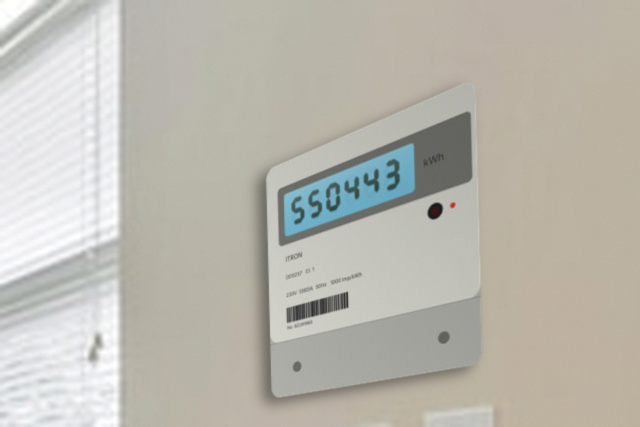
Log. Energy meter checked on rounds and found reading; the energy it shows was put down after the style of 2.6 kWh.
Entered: 550443 kWh
